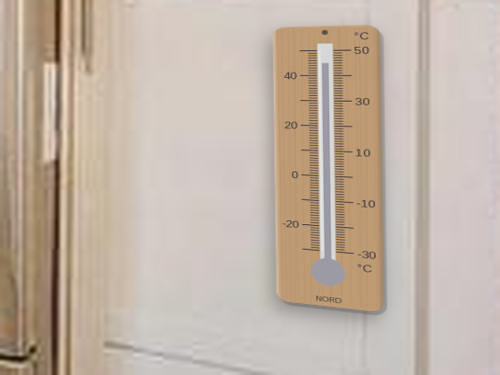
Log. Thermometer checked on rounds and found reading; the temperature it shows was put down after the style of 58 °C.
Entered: 45 °C
